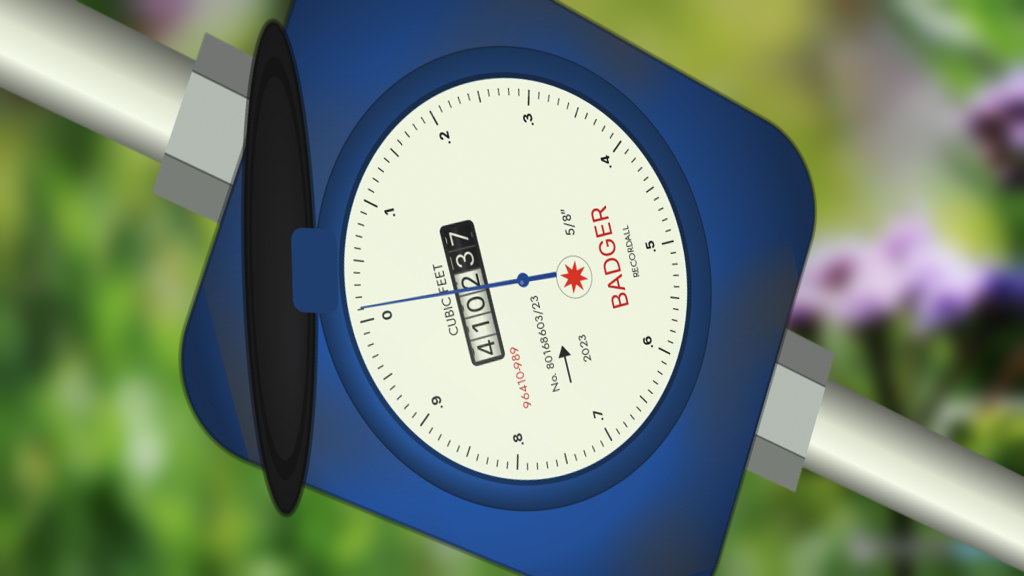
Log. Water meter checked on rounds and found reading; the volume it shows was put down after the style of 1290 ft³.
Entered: 410237.01 ft³
